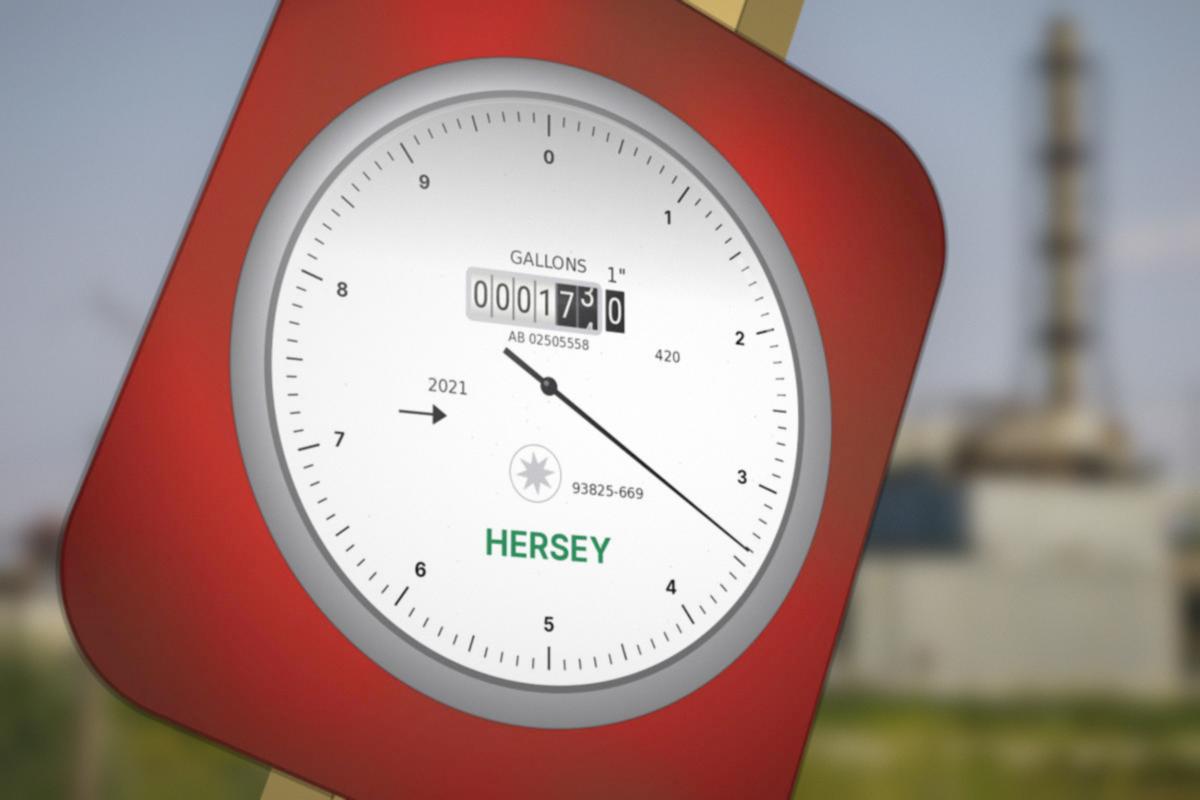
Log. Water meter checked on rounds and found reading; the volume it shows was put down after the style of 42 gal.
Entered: 1733.4 gal
